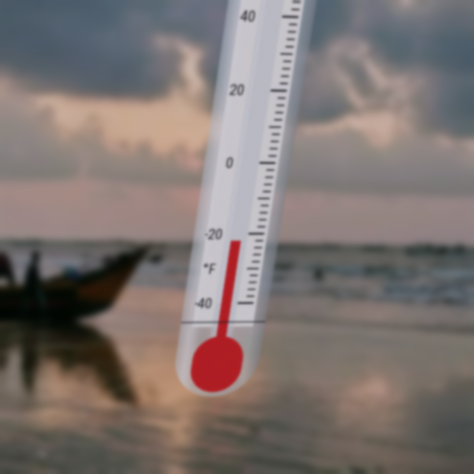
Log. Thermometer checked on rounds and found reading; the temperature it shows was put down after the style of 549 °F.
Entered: -22 °F
